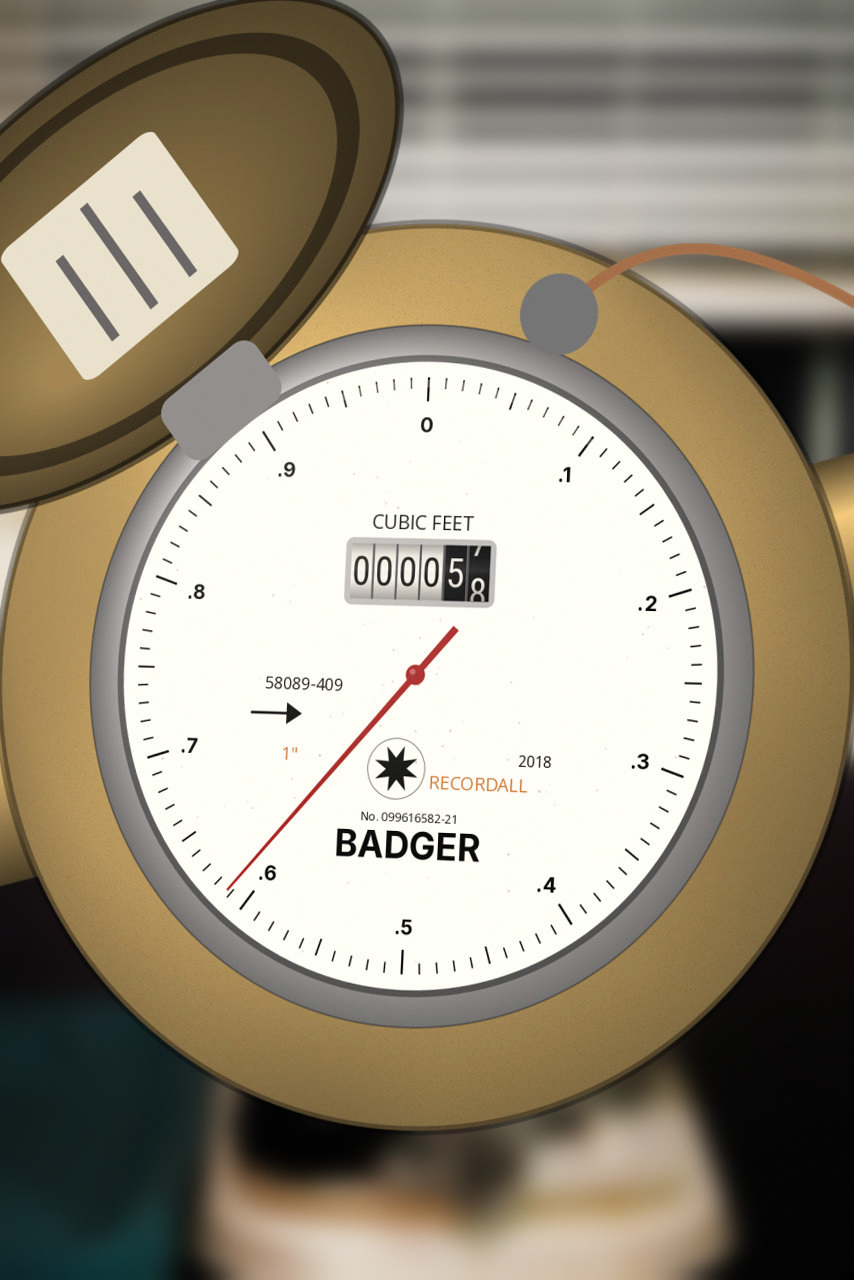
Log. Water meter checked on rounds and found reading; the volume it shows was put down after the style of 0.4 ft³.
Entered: 57.61 ft³
